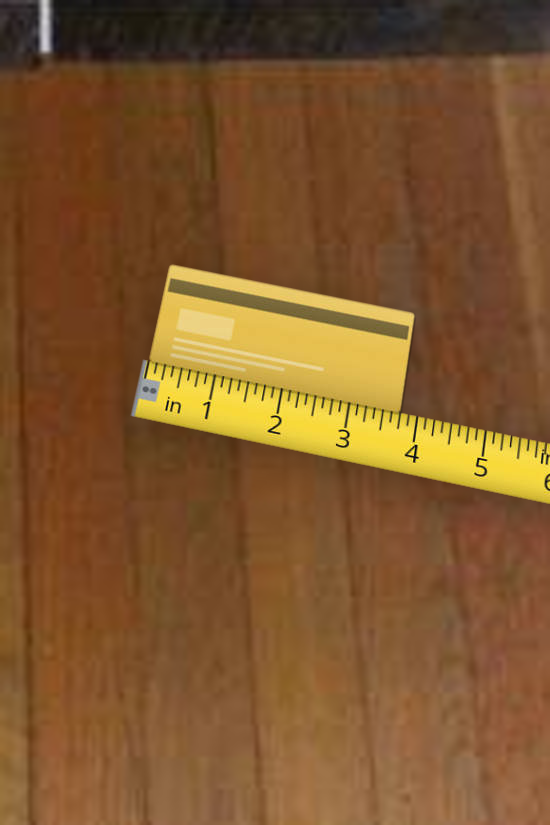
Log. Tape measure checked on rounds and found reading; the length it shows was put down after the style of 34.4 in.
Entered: 3.75 in
